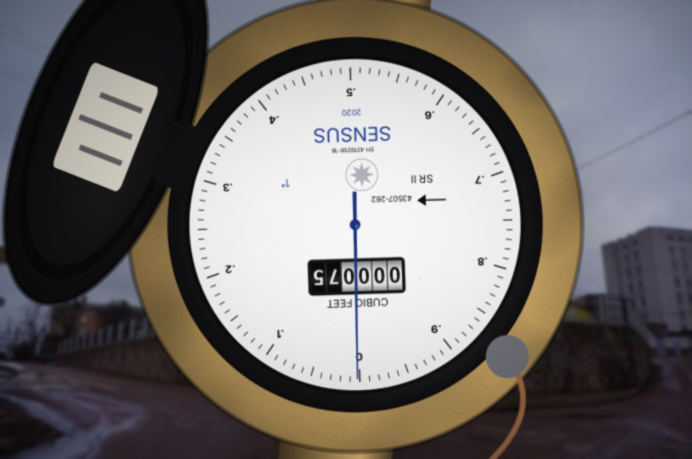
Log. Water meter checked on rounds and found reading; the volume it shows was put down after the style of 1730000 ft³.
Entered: 75.00 ft³
